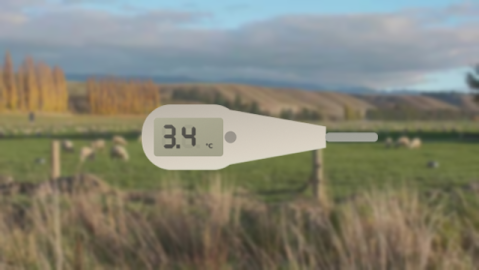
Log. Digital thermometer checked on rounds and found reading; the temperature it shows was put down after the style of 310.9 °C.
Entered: 3.4 °C
